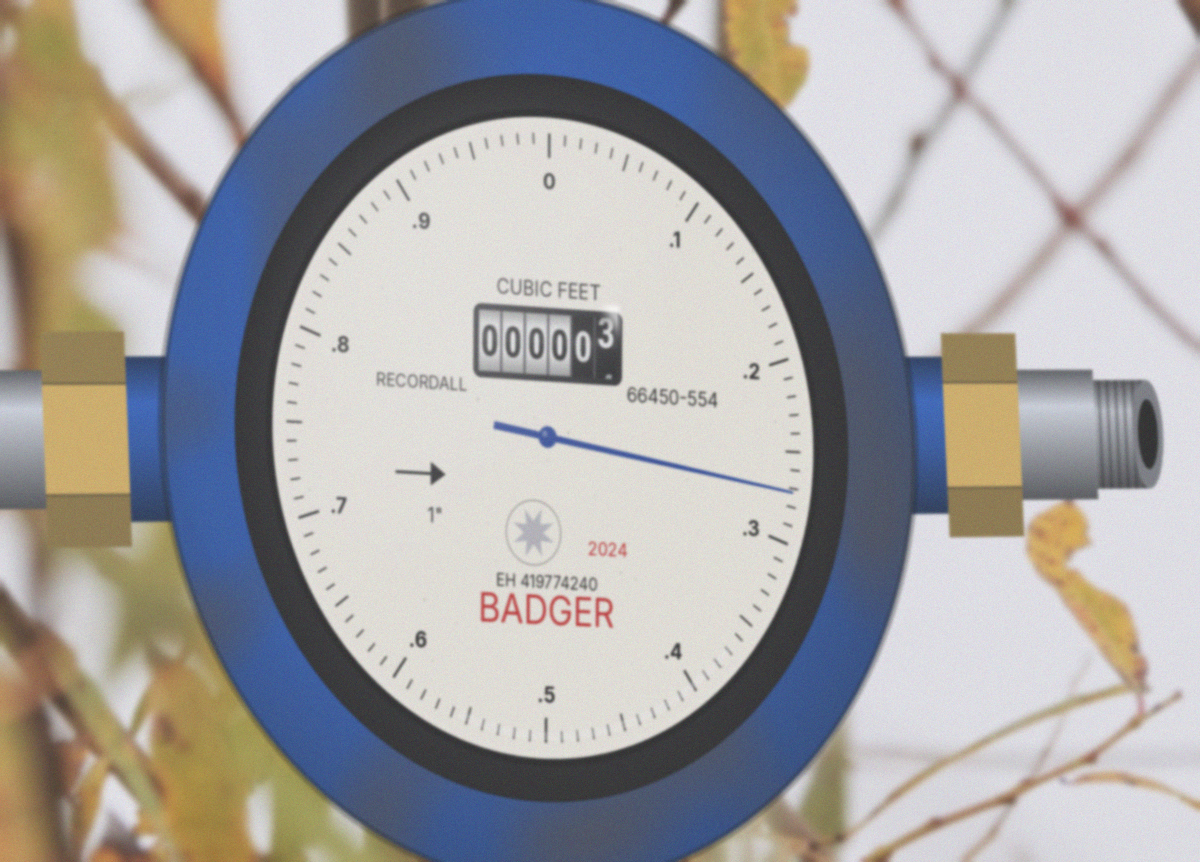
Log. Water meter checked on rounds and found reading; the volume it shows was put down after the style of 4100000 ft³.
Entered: 3.27 ft³
